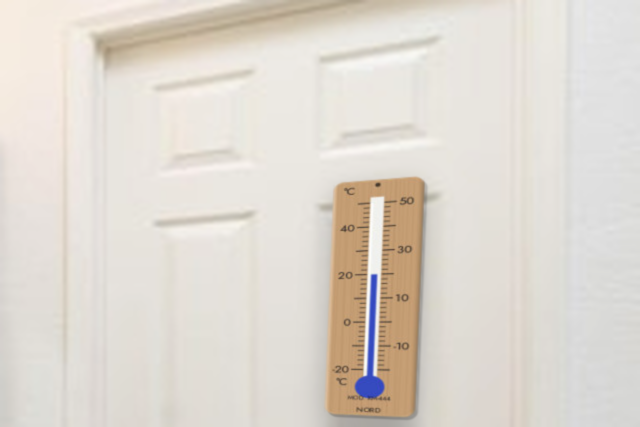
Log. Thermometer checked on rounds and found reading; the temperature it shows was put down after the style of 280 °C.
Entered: 20 °C
